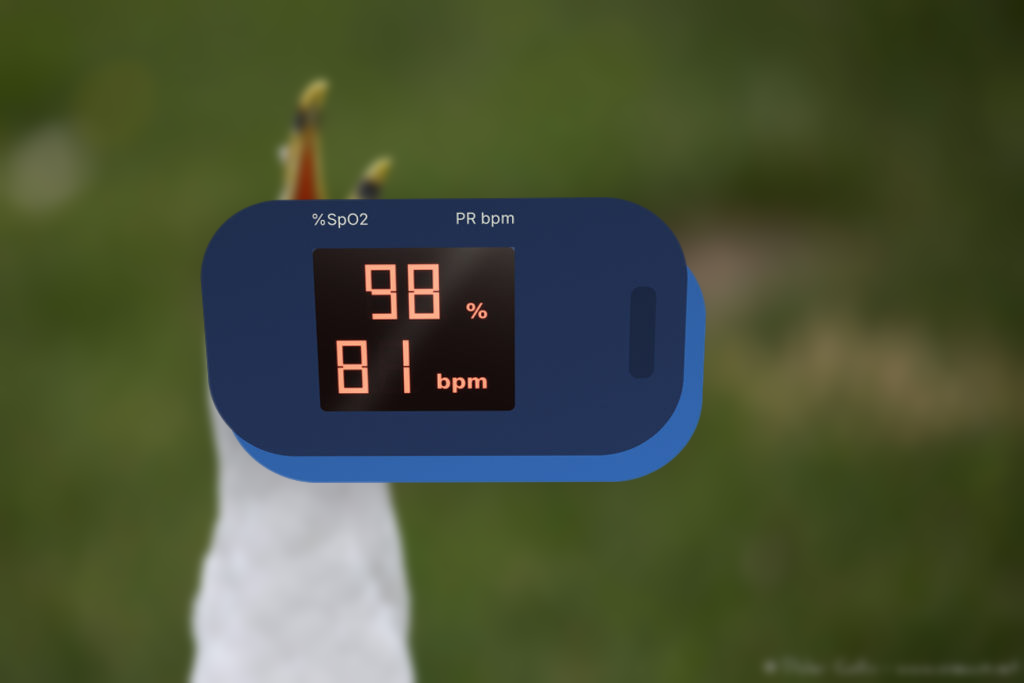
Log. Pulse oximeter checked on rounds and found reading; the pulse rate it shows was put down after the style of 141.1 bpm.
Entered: 81 bpm
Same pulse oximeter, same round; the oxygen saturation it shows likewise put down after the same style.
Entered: 98 %
